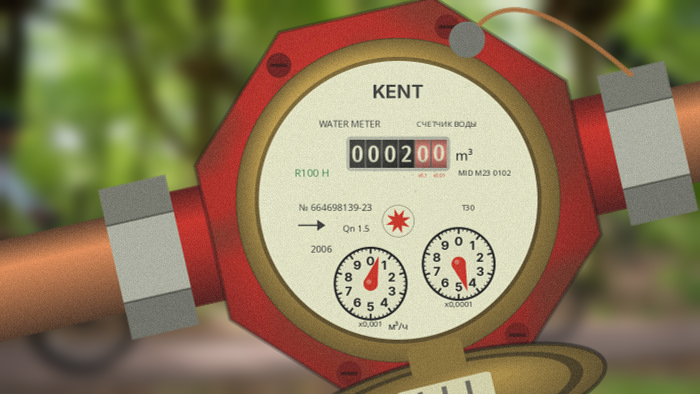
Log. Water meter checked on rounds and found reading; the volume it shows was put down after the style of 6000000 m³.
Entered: 2.0004 m³
